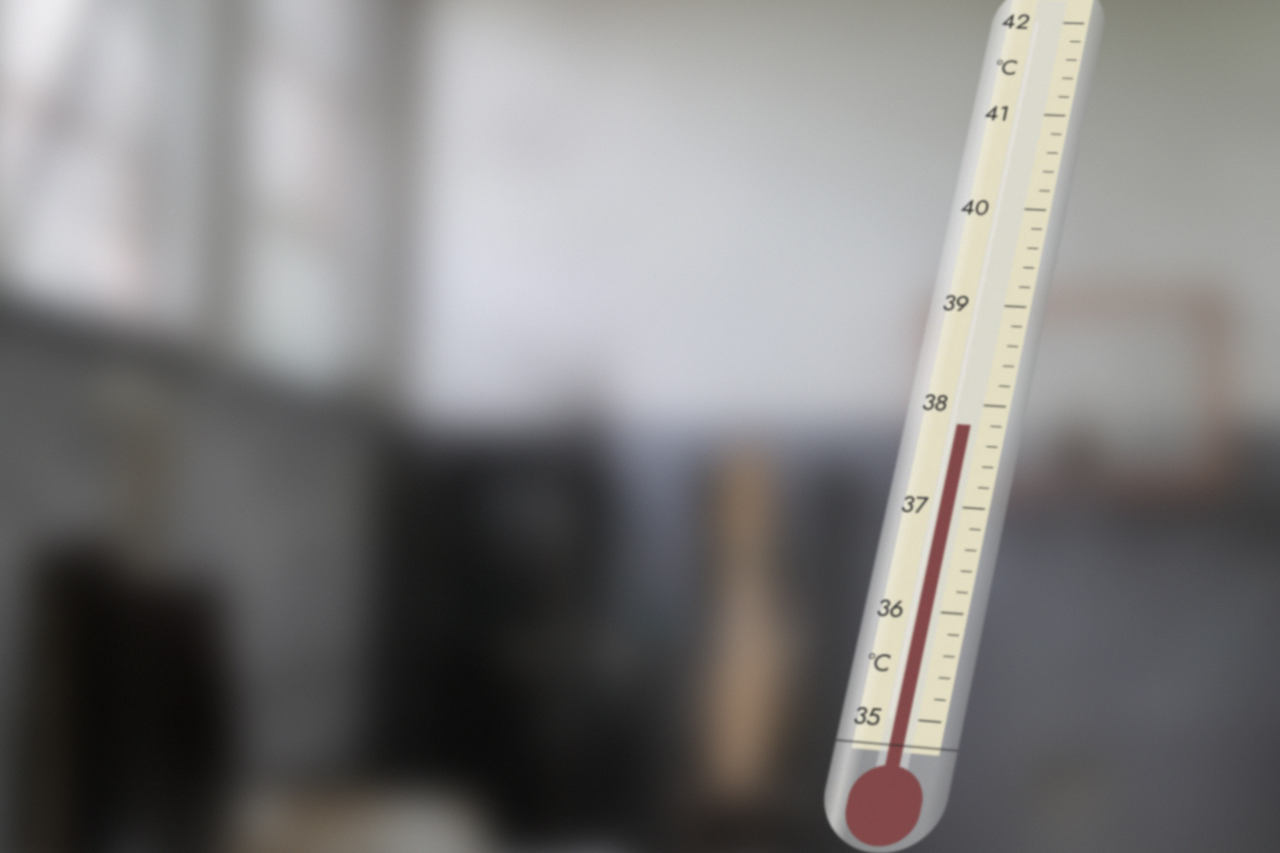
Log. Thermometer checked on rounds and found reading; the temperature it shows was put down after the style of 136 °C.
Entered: 37.8 °C
